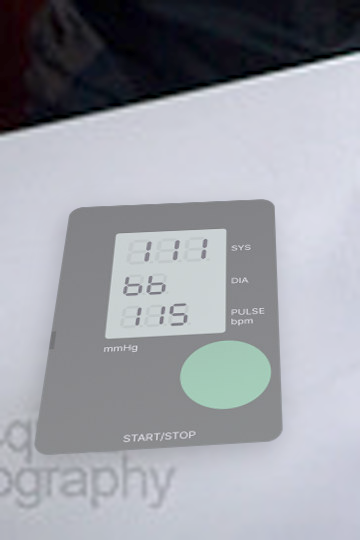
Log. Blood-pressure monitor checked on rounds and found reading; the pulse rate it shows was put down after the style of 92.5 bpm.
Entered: 115 bpm
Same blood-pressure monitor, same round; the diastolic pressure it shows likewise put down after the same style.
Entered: 66 mmHg
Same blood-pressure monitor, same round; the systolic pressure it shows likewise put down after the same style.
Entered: 111 mmHg
